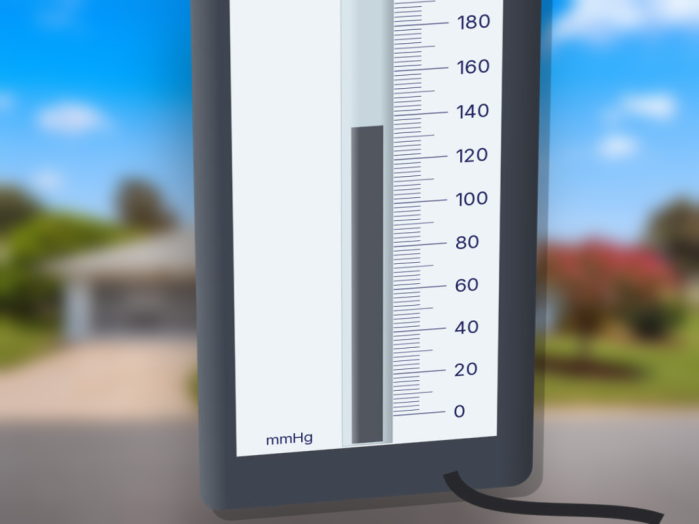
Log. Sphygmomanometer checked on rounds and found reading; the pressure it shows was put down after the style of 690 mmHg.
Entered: 136 mmHg
